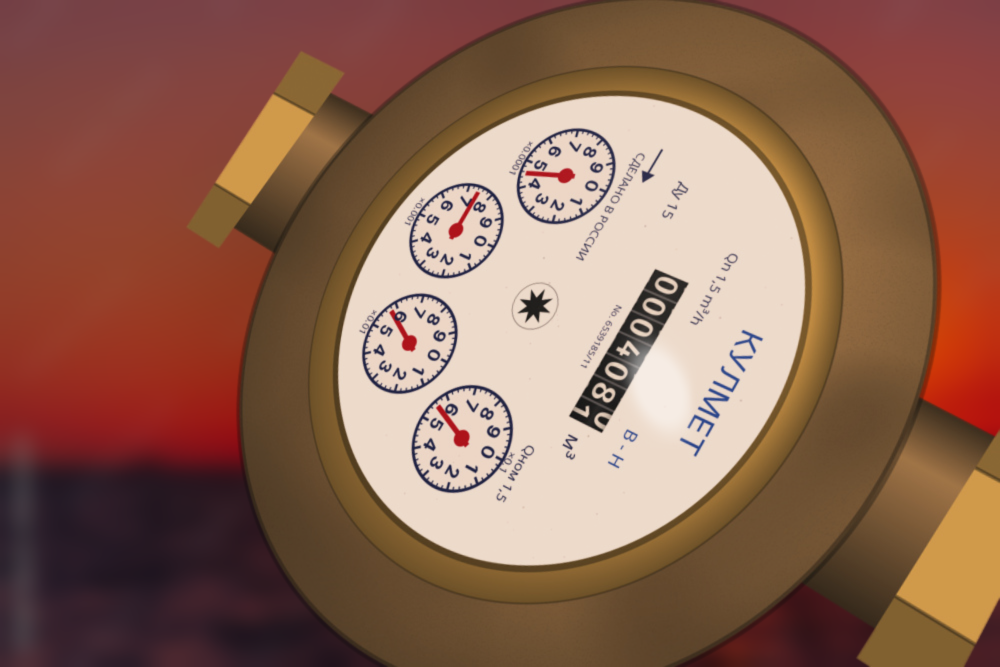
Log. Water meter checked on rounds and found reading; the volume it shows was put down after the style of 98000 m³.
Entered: 4080.5574 m³
